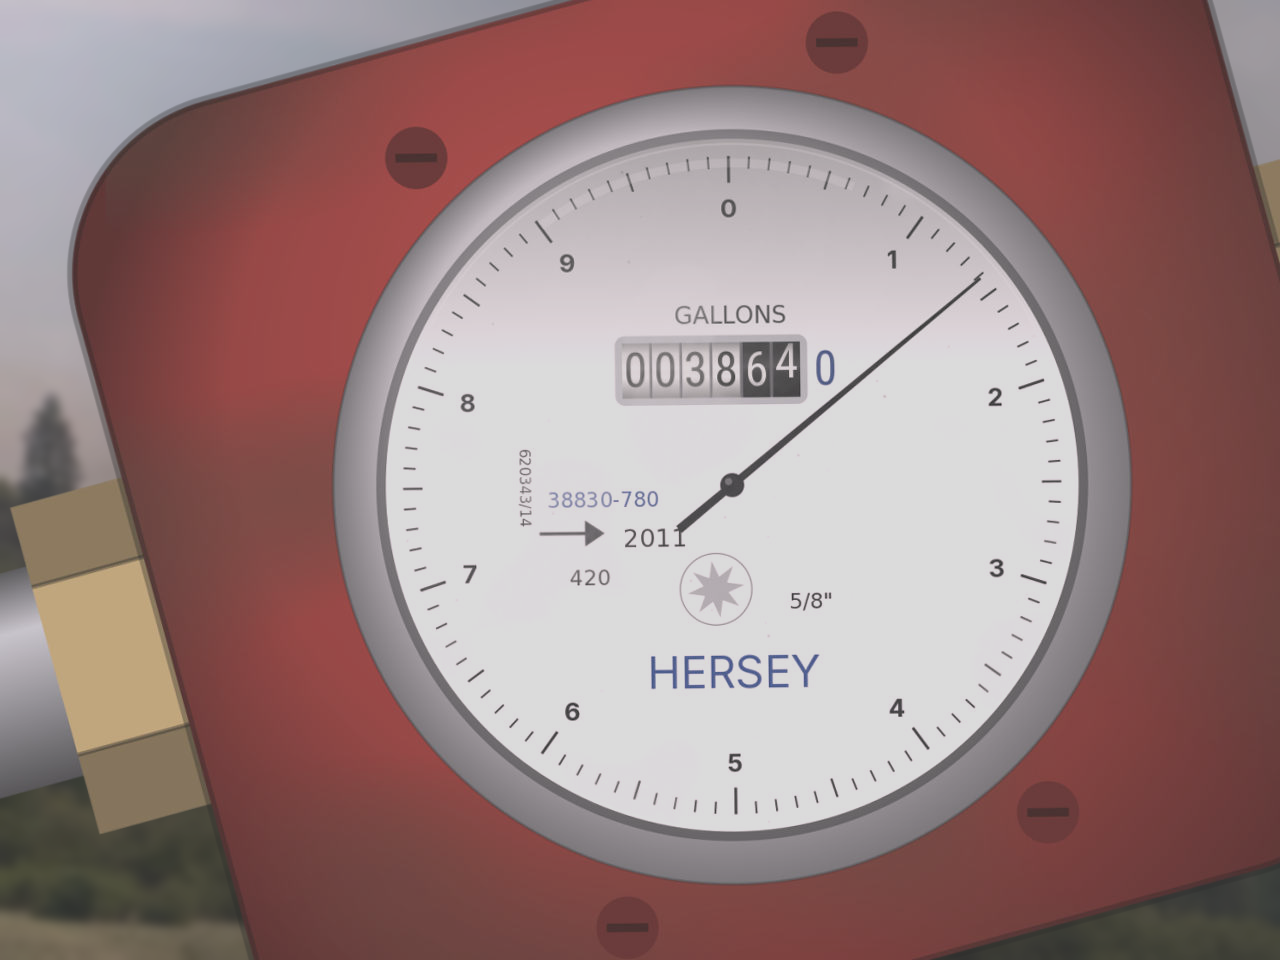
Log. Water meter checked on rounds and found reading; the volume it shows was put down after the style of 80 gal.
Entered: 38641.4 gal
